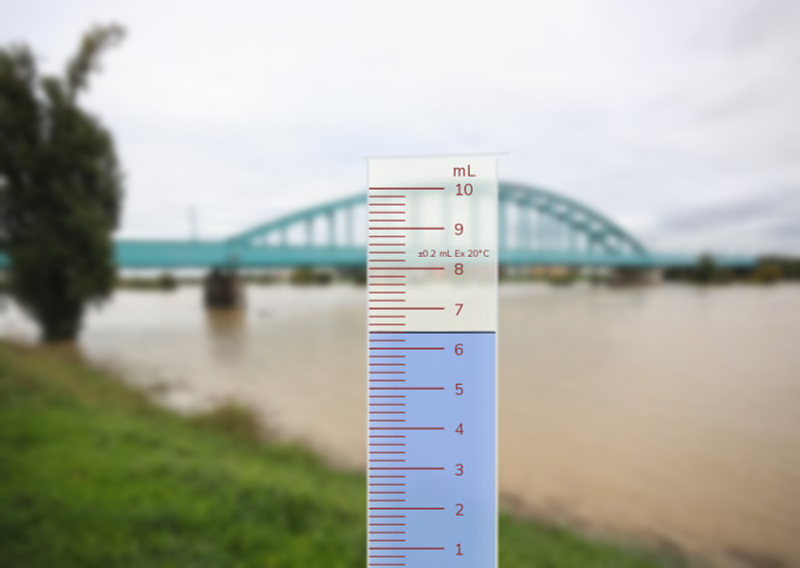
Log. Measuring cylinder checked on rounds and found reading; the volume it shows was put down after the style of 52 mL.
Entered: 6.4 mL
